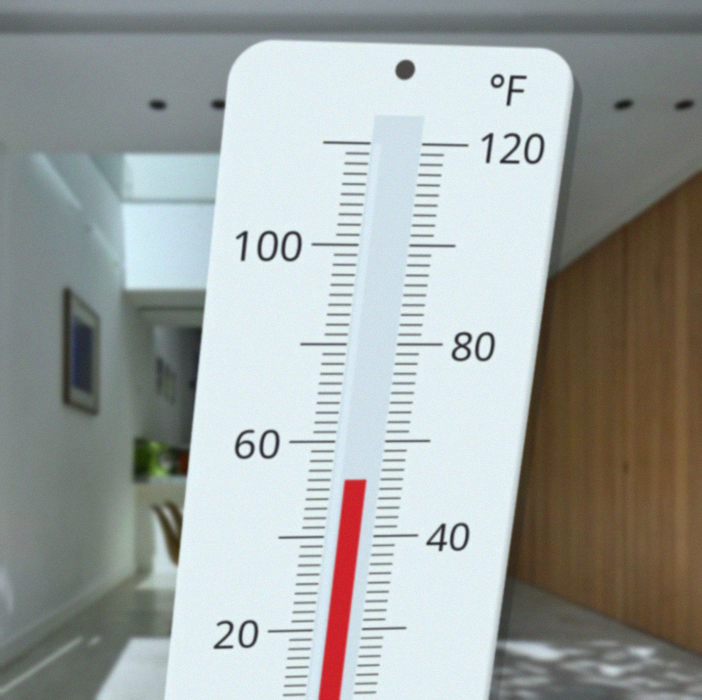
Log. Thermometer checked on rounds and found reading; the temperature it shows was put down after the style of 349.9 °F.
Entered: 52 °F
